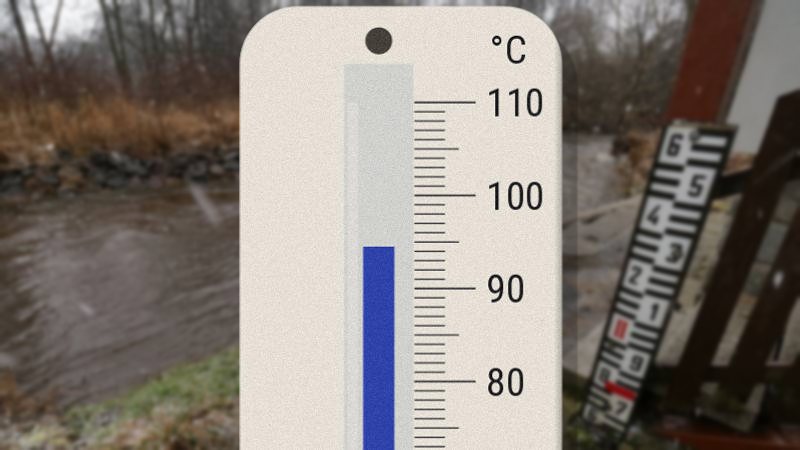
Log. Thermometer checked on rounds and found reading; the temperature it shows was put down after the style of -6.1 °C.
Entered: 94.5 °C
